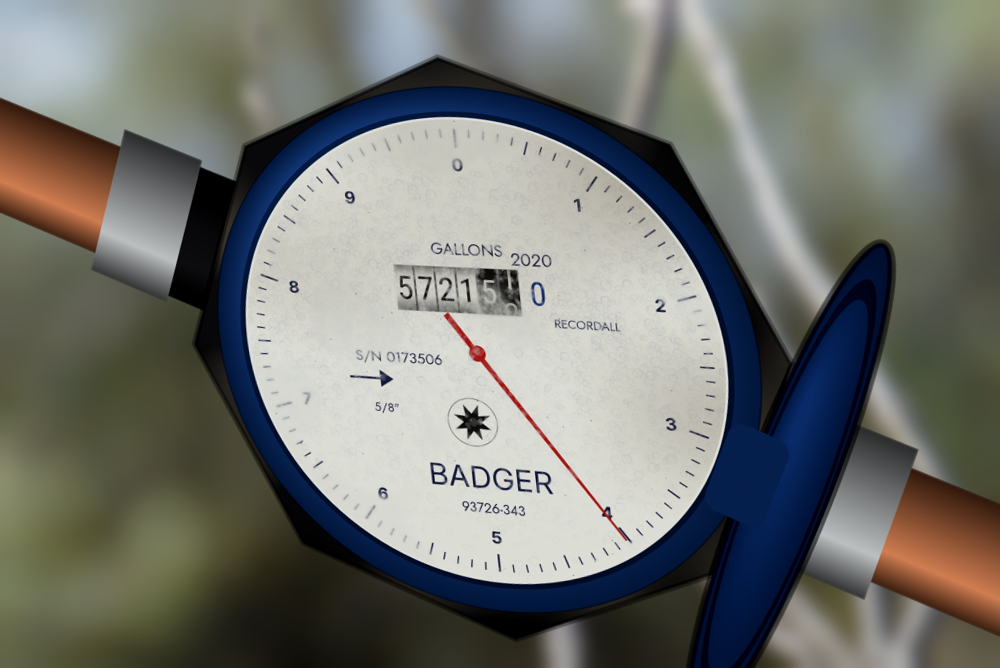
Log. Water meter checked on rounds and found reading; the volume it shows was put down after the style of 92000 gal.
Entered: 5721514.0 gal
